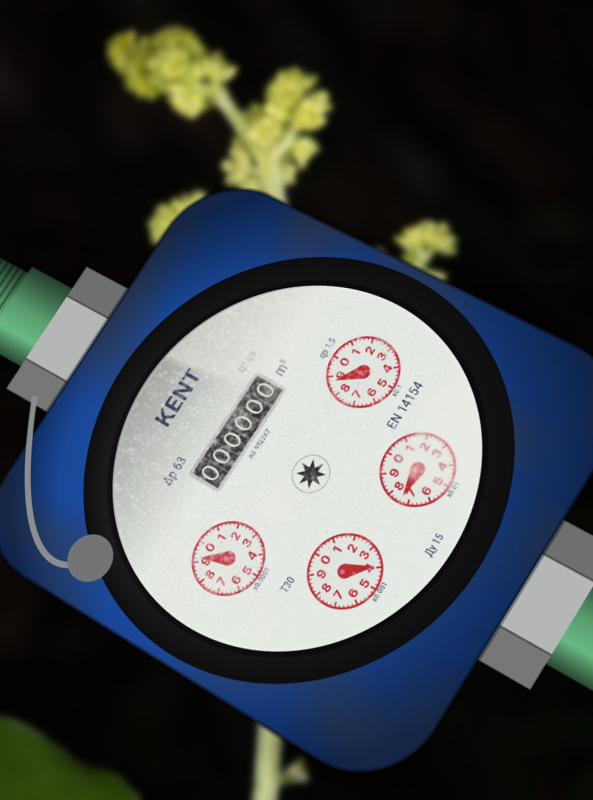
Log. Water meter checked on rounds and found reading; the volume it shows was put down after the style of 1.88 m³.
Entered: 0.8739 m³
